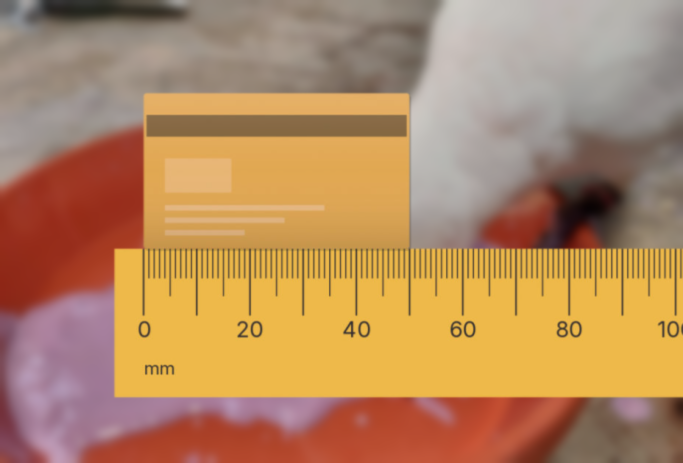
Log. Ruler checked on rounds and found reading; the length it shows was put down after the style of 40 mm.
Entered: 50 mm
